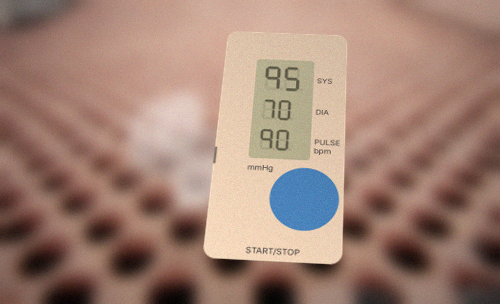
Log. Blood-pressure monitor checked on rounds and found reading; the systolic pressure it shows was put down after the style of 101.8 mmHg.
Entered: 95 mmHg
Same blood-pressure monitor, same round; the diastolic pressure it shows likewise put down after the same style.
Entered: 70 mmHg
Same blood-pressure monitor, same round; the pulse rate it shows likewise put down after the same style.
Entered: 90 bpm
